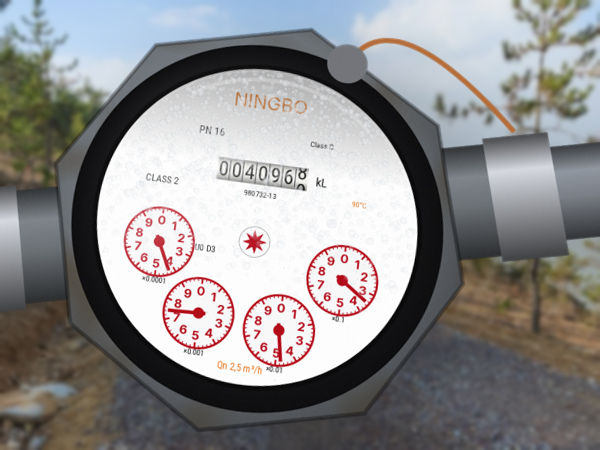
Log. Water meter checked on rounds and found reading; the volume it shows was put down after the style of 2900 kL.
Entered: 40968.3474 kL
